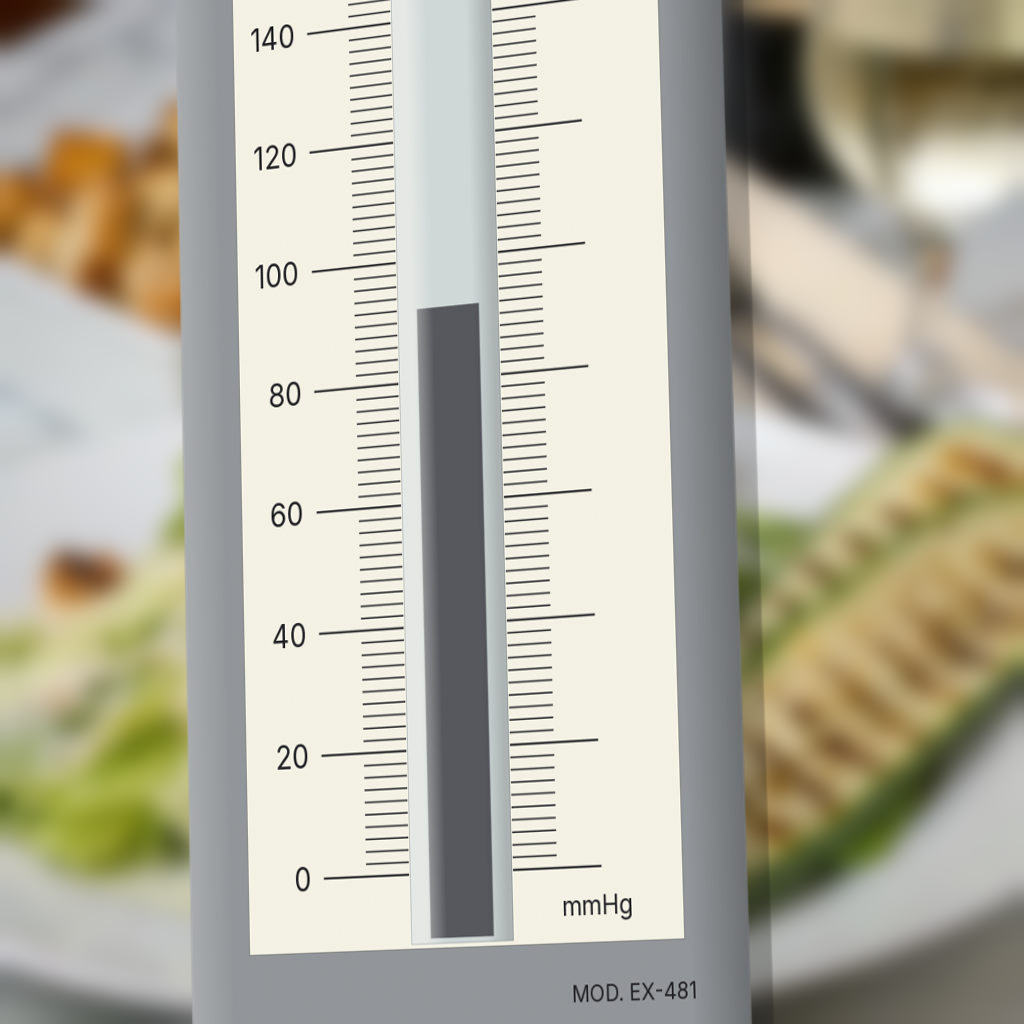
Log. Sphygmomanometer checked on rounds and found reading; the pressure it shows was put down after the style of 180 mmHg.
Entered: 92 mmHg
